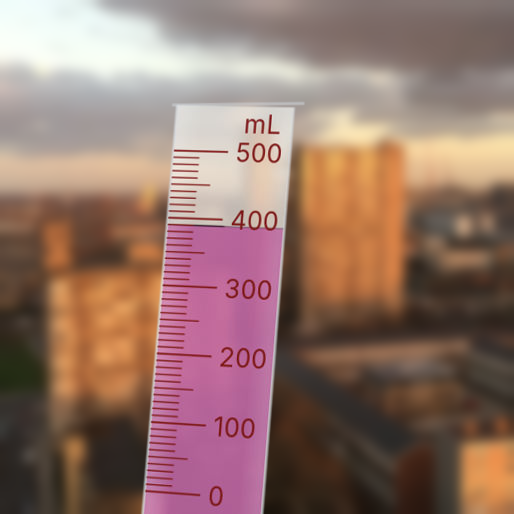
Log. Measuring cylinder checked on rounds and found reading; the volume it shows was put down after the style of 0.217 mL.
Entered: 390 mL
